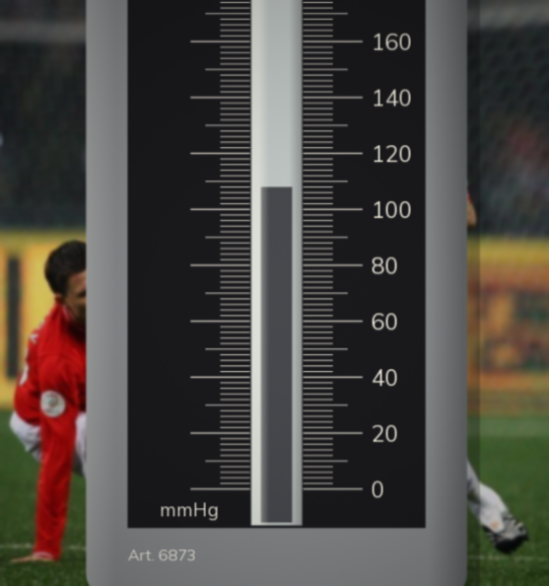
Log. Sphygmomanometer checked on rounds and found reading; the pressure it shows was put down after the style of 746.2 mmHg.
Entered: 108 mmHg
